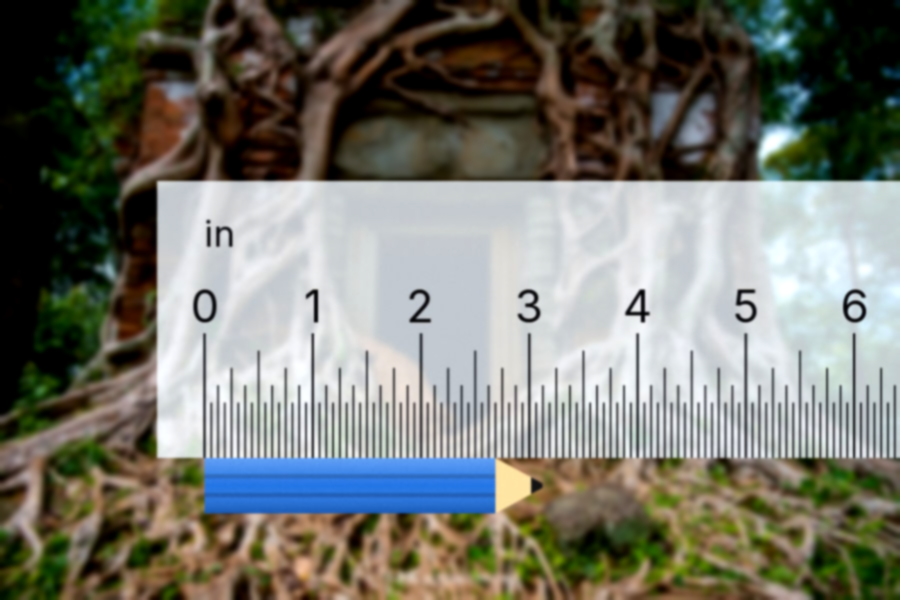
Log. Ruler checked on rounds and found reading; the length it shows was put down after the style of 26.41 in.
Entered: 3.125 in
